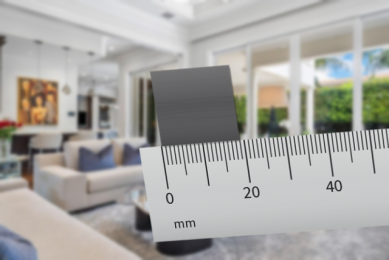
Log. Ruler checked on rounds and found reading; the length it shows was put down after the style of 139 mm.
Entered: 19 mm
